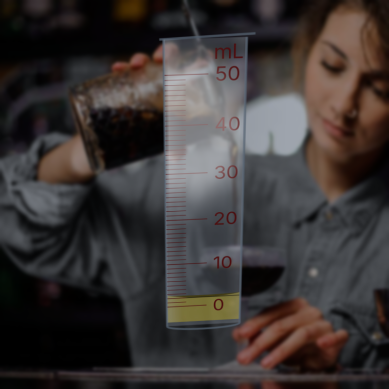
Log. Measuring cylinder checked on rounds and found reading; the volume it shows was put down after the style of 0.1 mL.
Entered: 2 mL
